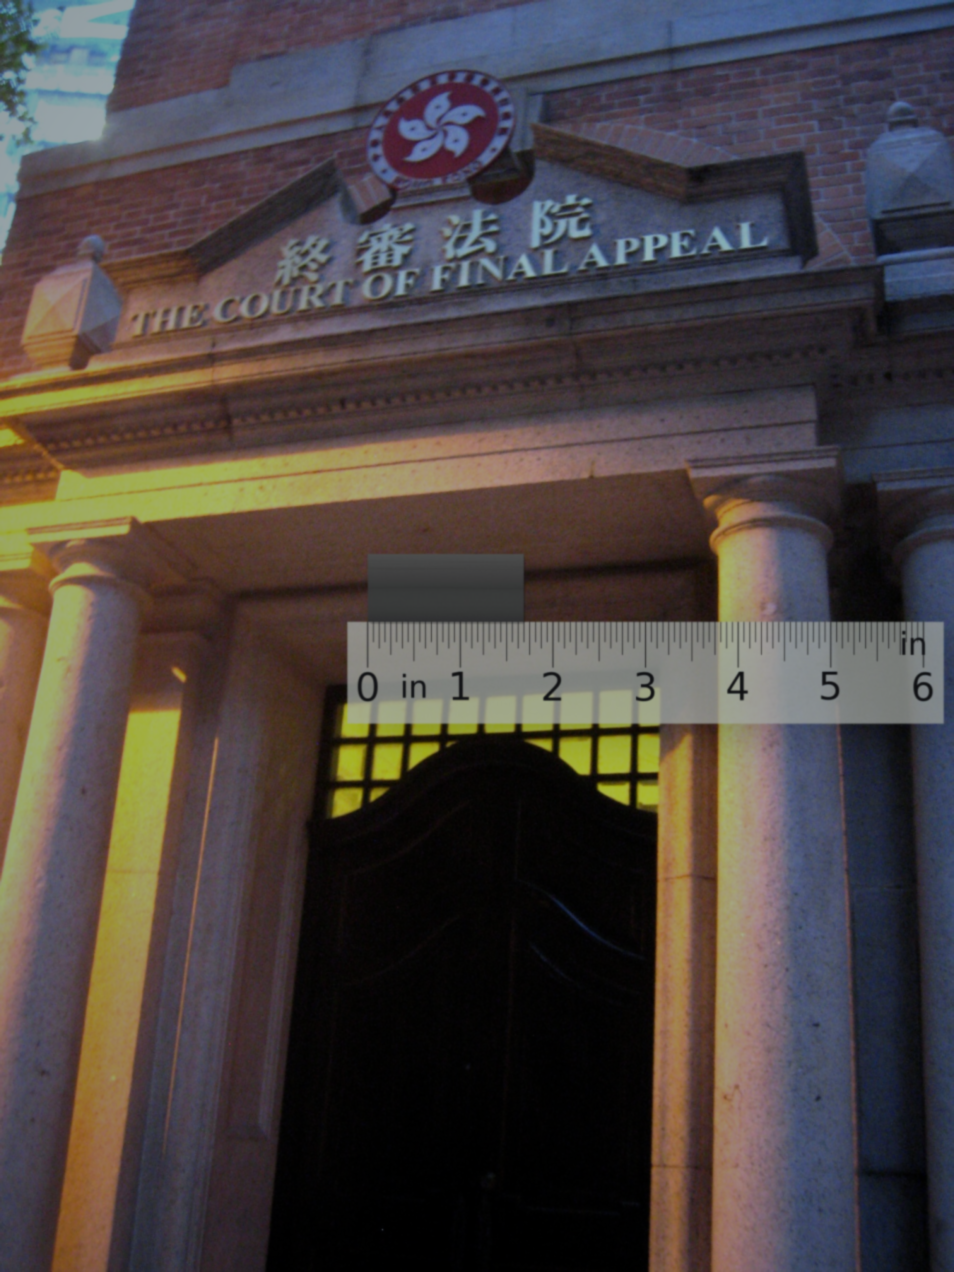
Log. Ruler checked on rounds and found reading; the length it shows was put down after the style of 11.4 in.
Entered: 1.6875 in
